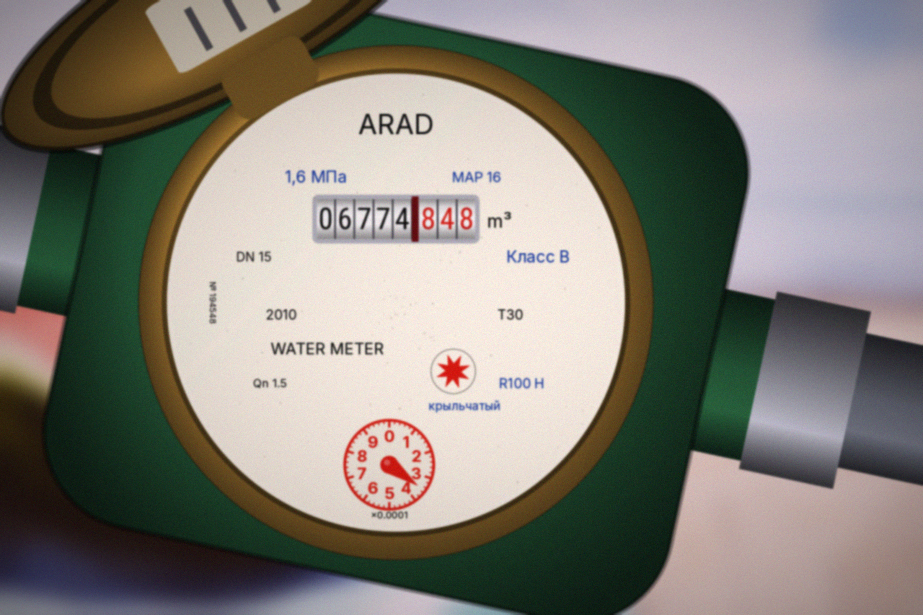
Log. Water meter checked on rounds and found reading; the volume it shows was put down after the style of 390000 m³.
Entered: 6774.8483 m³
